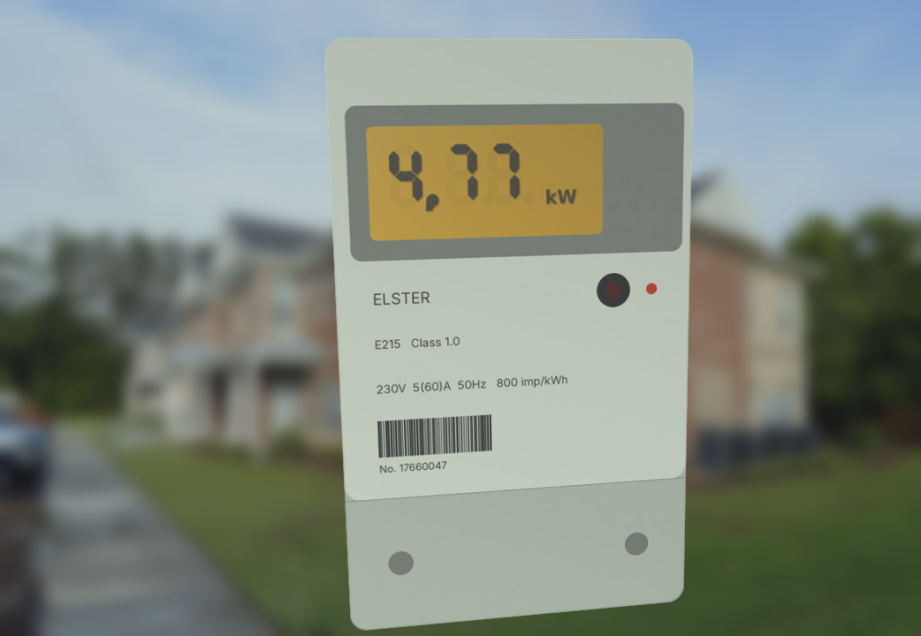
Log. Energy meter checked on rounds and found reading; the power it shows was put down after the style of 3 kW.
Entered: 4.77 kW
